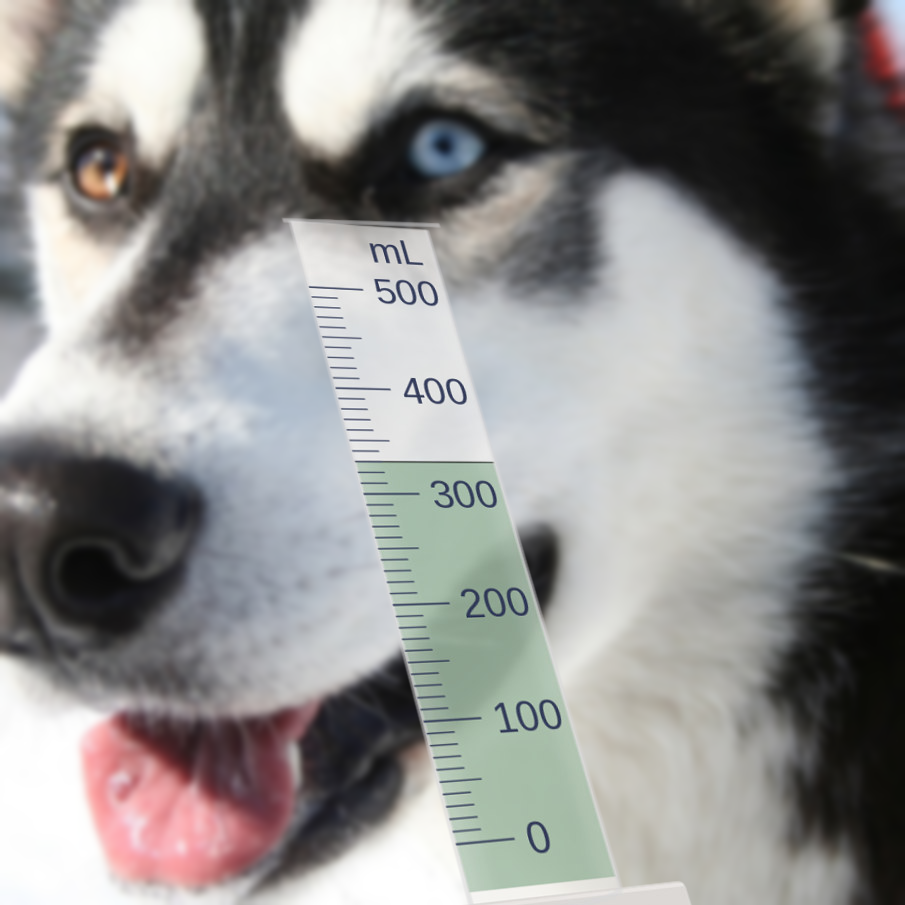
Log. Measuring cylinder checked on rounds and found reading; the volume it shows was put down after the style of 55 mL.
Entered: 330 mL
